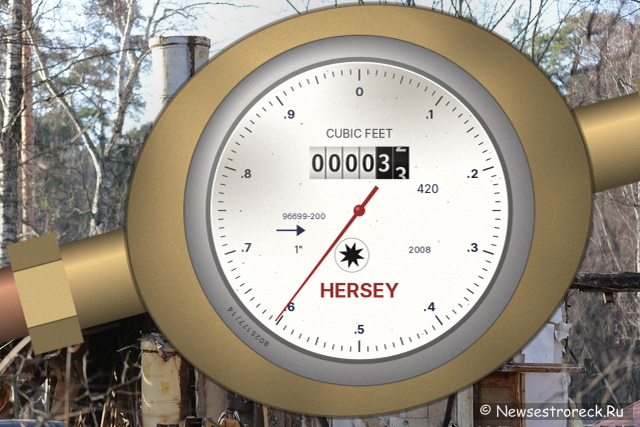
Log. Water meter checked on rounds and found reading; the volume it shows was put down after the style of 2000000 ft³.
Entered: 32.60 ft³
